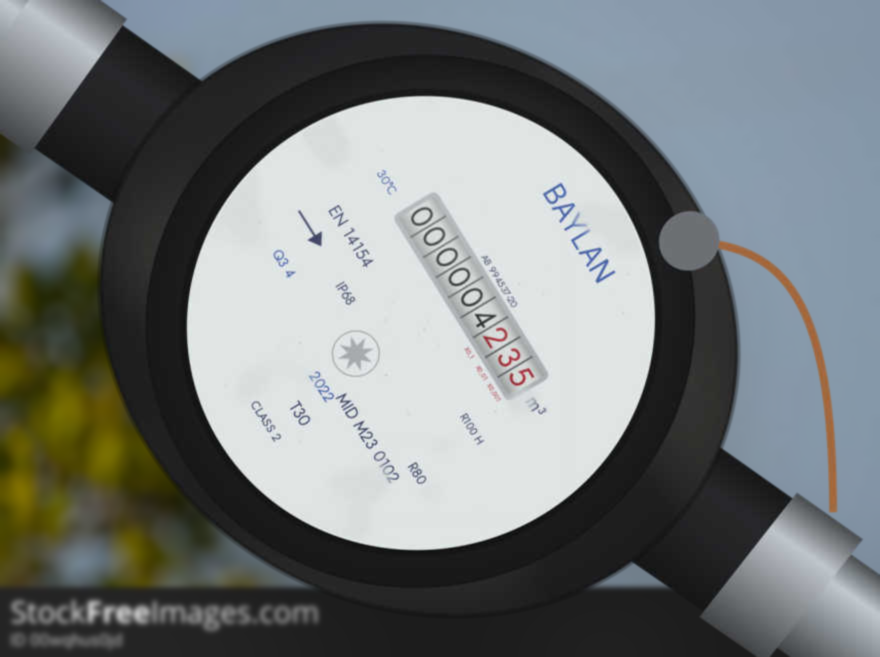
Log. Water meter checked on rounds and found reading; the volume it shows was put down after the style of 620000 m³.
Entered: 4.235 m³
